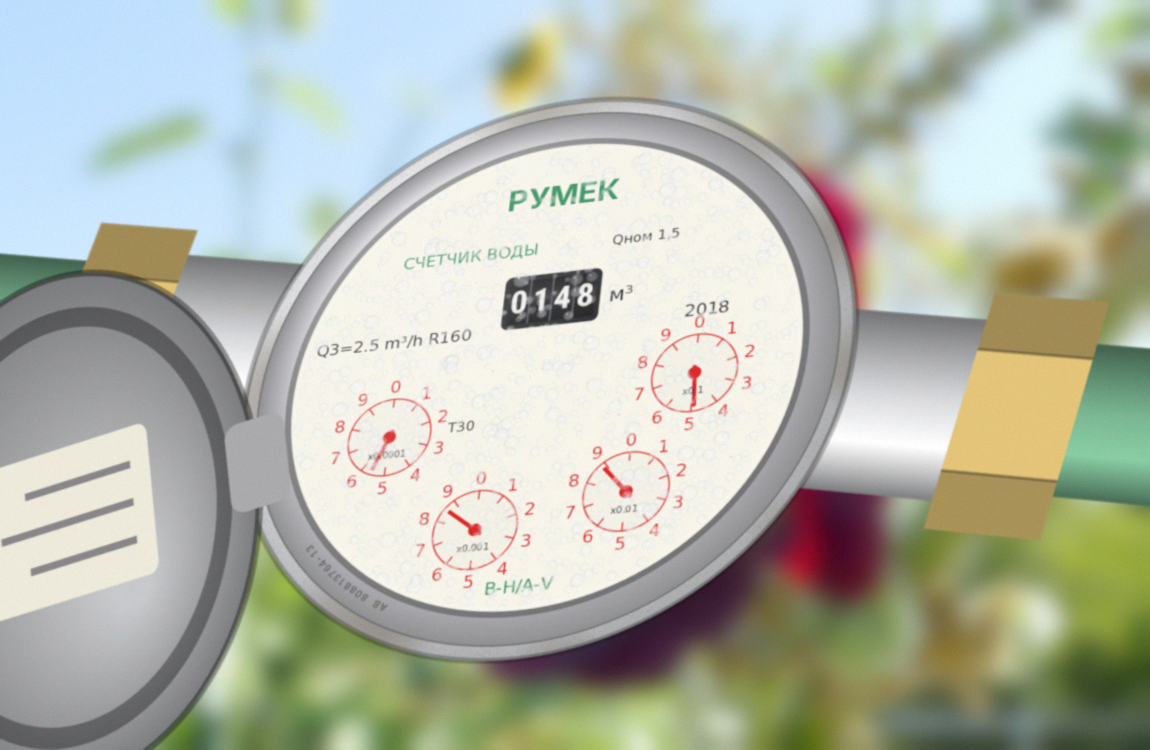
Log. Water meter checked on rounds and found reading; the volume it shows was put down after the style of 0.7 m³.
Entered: 148.4885 m³
